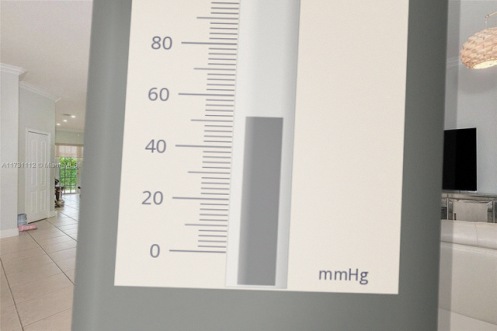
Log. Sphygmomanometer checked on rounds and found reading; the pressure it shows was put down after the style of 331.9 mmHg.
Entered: 52 mmHg
